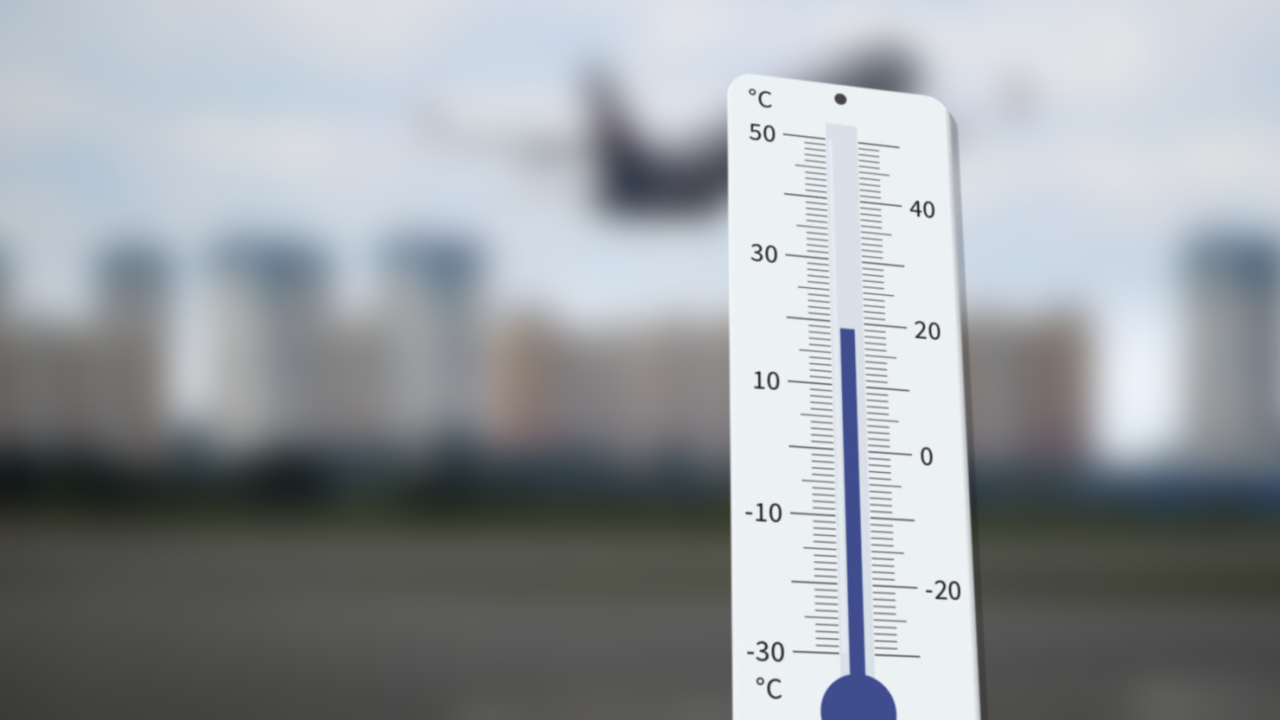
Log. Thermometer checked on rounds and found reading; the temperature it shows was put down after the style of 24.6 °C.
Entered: 19 °C
